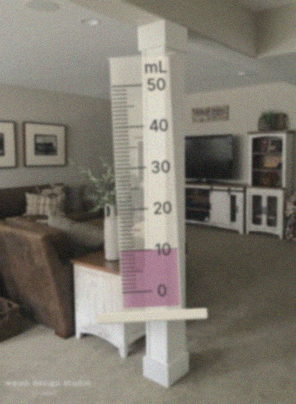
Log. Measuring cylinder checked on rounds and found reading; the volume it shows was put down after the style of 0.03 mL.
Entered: 10 mL
